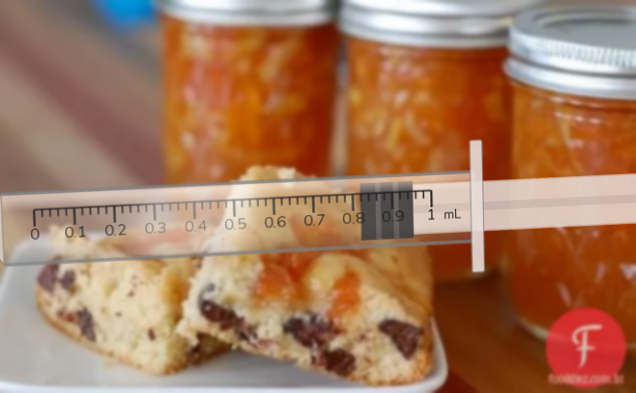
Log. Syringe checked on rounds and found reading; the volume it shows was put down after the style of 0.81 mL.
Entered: 0.82 mL
